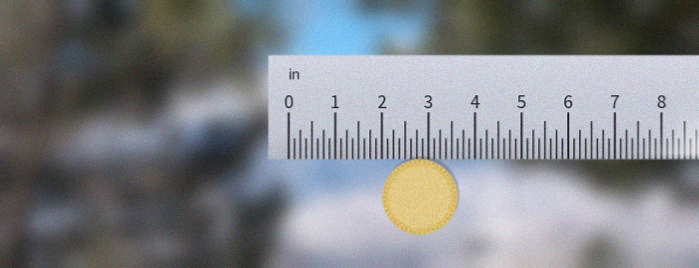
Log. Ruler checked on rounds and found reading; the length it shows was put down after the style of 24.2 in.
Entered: 1.625 in
